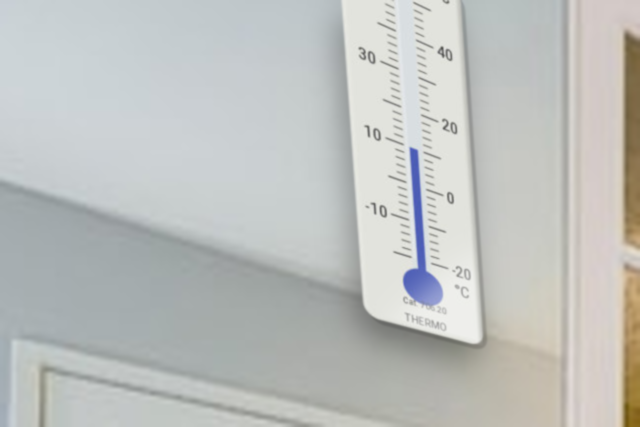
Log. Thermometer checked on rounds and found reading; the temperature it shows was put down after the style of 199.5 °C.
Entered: 10 °C
